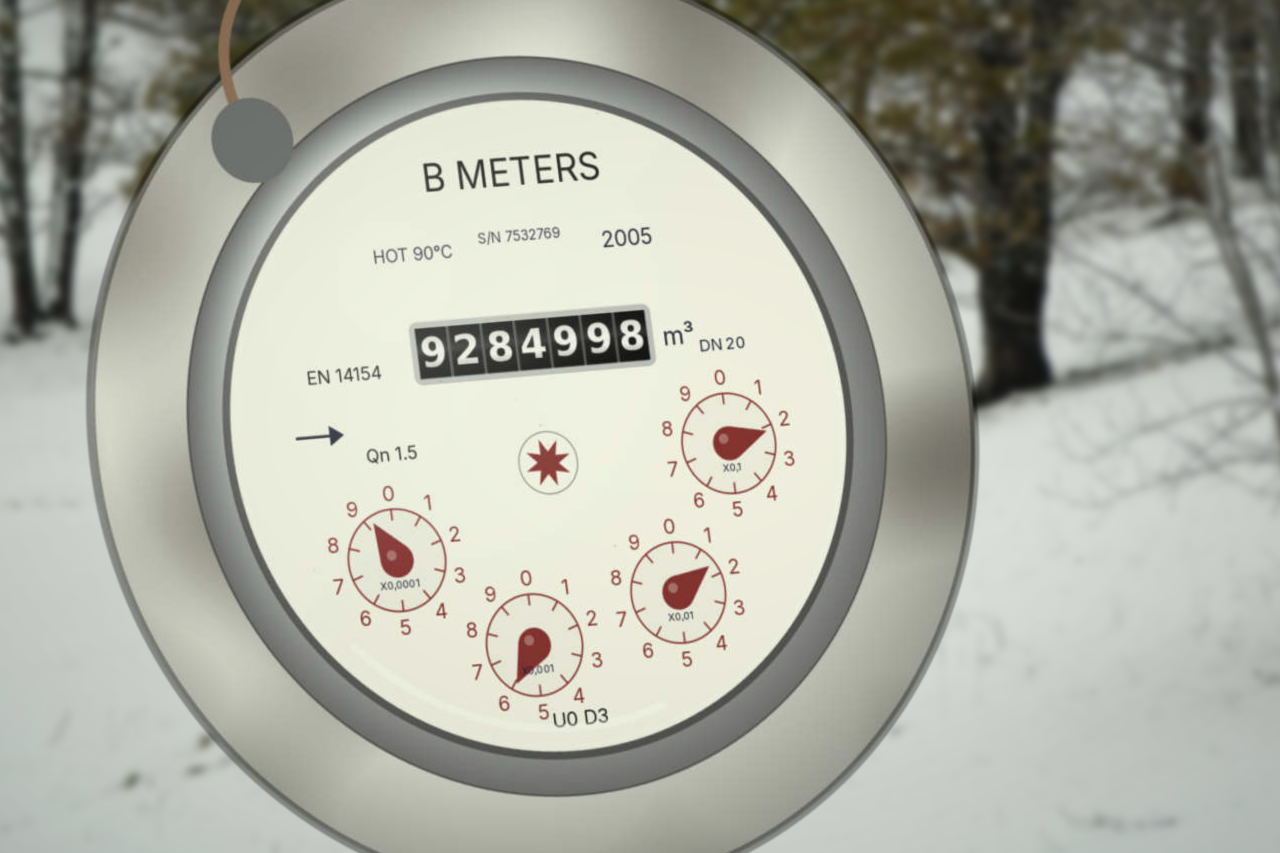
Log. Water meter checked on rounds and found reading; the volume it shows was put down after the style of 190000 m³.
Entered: 9284998.2159 m³
